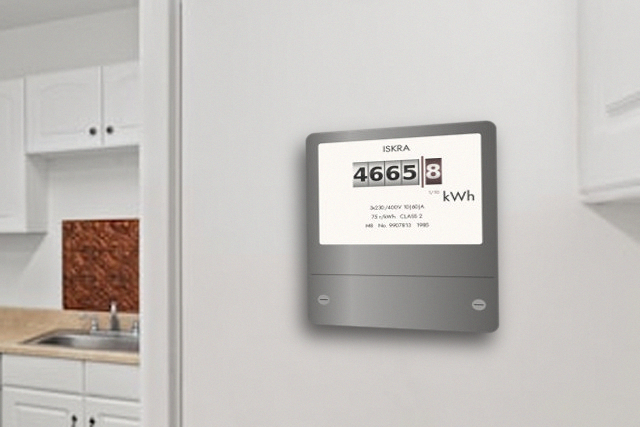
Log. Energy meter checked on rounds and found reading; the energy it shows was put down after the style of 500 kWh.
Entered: 4665.8 kWh
